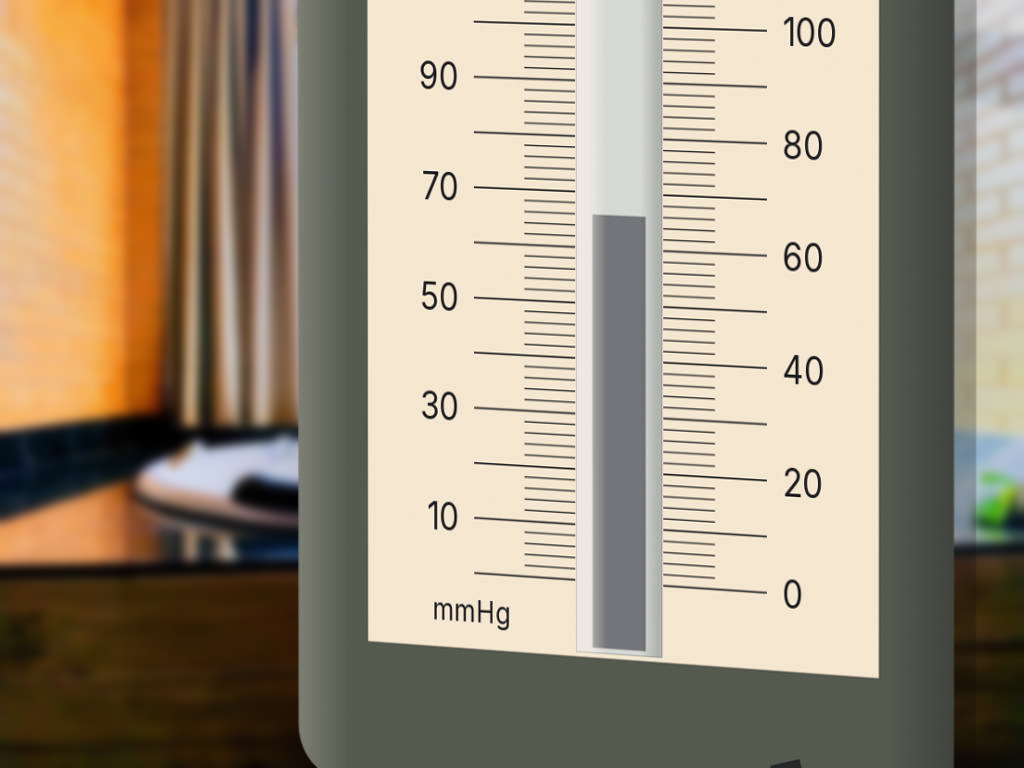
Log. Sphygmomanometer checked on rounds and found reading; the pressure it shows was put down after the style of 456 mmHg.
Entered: 66 mmHg
